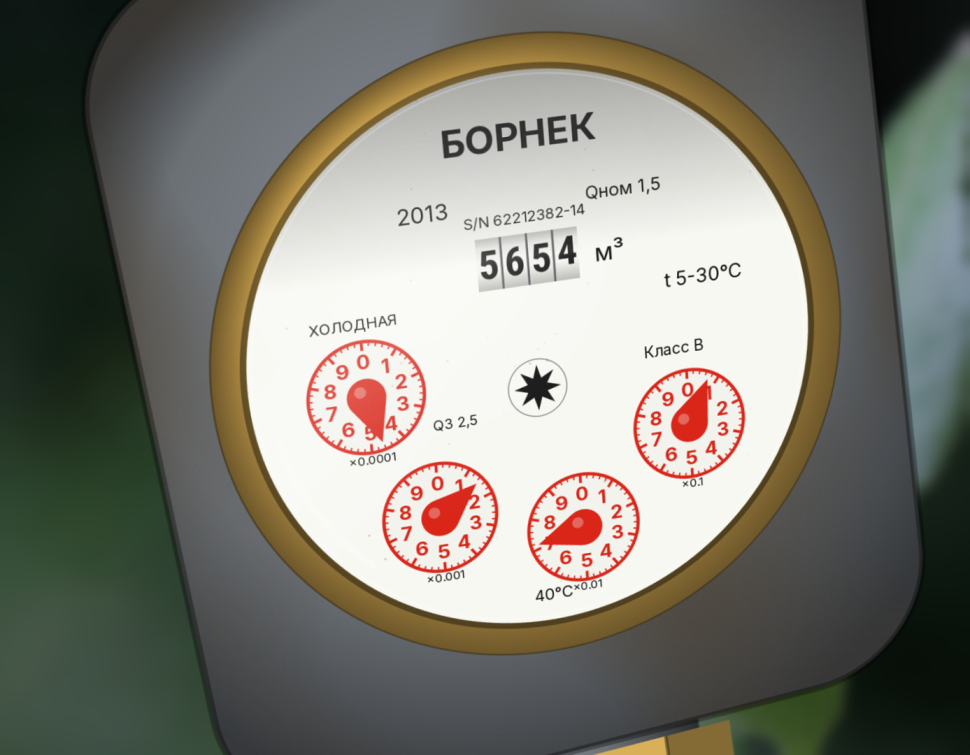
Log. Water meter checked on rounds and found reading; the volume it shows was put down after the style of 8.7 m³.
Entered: 5654.0714 m³
